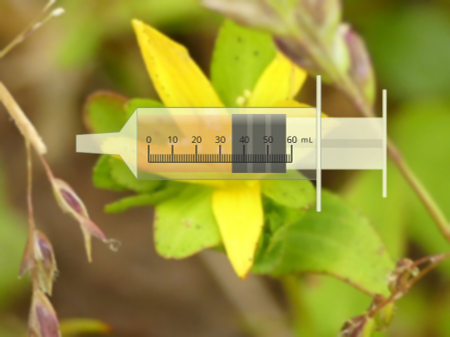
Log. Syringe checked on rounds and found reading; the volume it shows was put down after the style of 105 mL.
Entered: 35 mL
